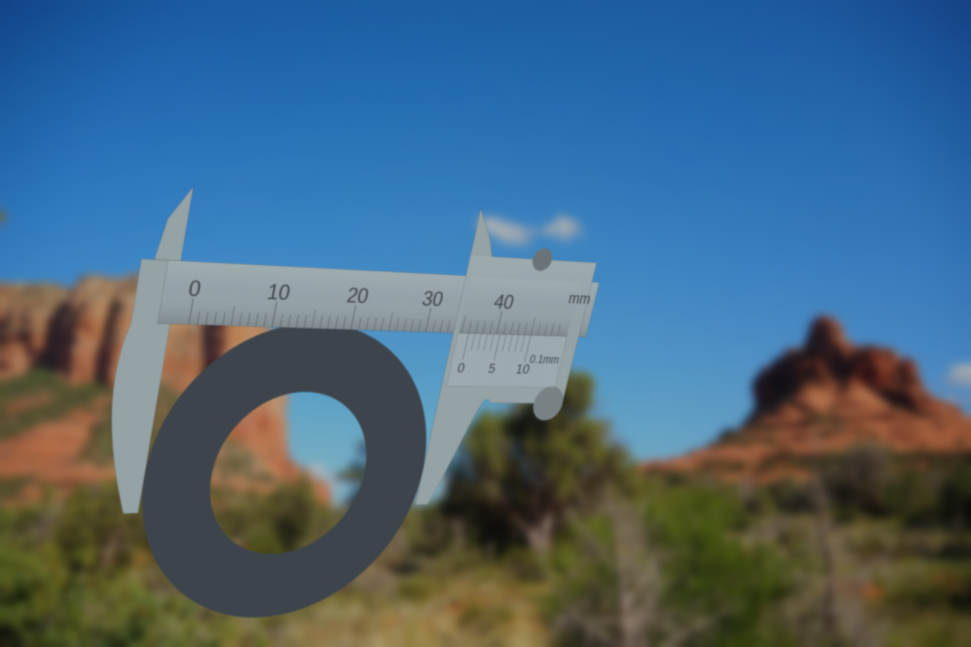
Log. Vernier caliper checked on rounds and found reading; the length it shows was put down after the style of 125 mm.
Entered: 36.0 mm
